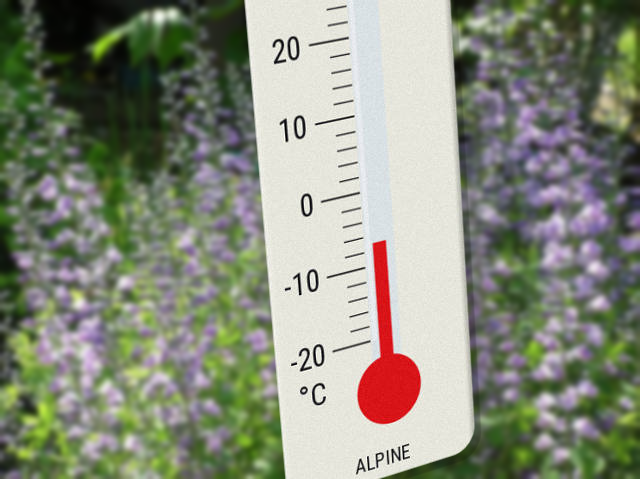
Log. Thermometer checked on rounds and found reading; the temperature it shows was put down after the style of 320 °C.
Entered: -7 °C
